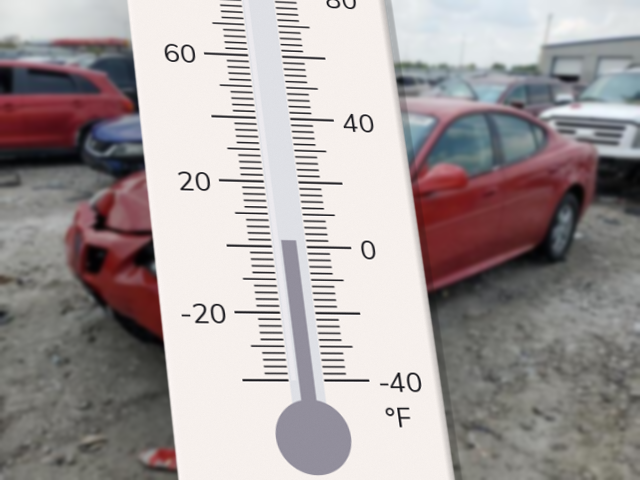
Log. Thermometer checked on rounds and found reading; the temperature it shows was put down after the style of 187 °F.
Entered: 2 °F
